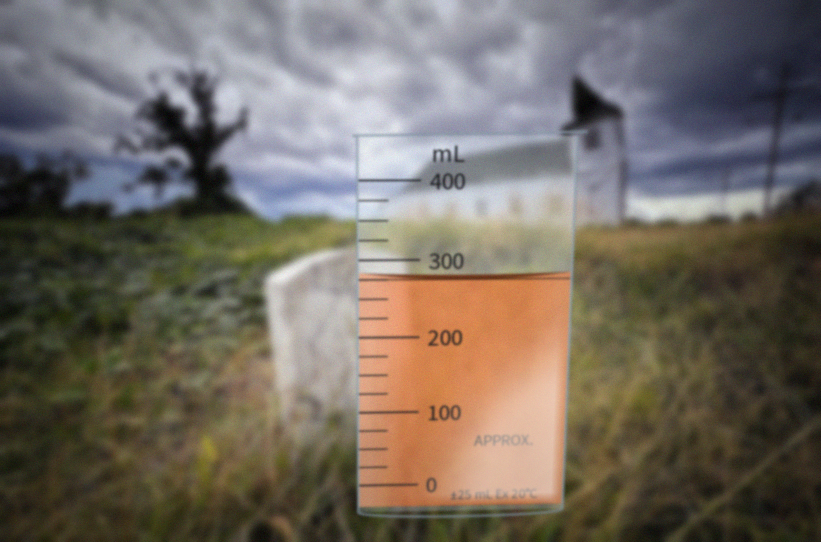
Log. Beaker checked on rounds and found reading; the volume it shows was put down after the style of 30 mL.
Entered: 275 mL
